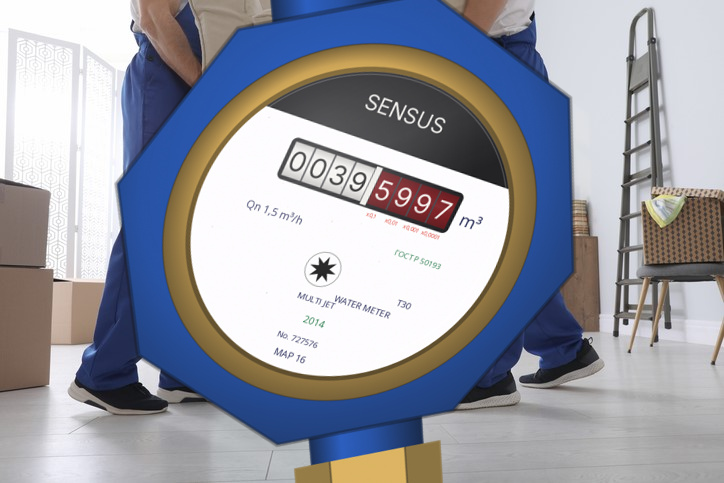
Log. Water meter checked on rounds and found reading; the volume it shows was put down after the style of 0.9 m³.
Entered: 39.5997 m³
